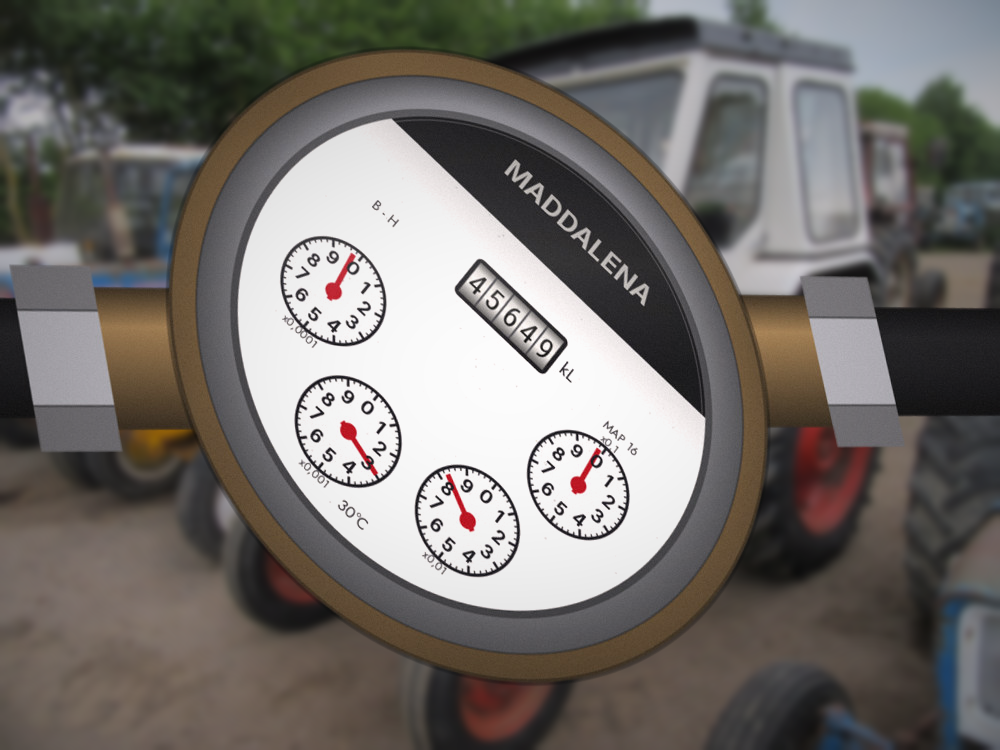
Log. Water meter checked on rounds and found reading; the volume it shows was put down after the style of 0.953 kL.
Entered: 45648.9829 kL
